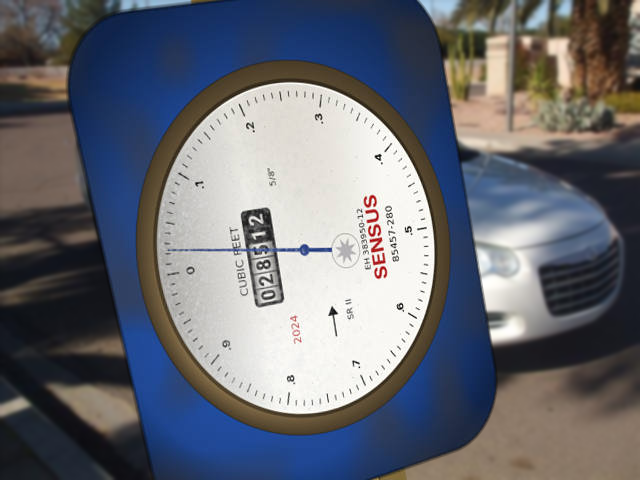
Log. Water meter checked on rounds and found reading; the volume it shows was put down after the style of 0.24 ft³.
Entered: 28512.02 ft³
